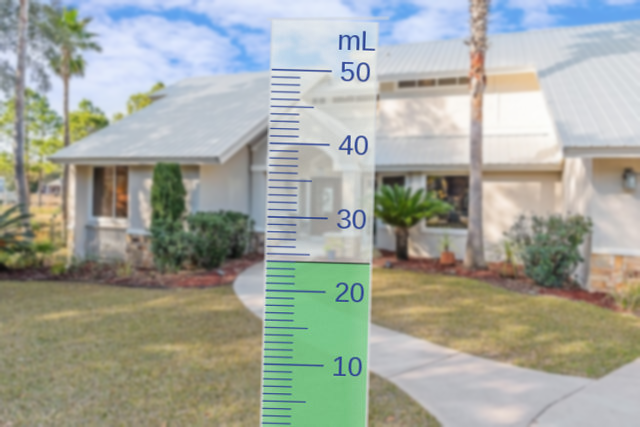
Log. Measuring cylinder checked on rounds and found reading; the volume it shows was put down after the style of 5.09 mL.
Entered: 24 mL
